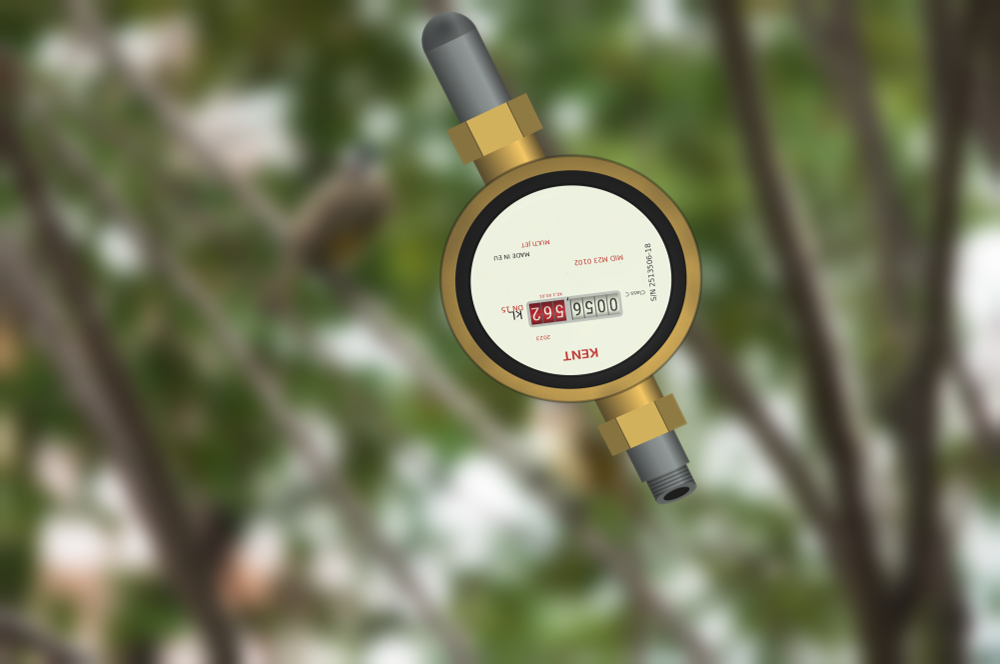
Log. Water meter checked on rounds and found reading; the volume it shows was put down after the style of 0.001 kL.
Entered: 56.562 kL
